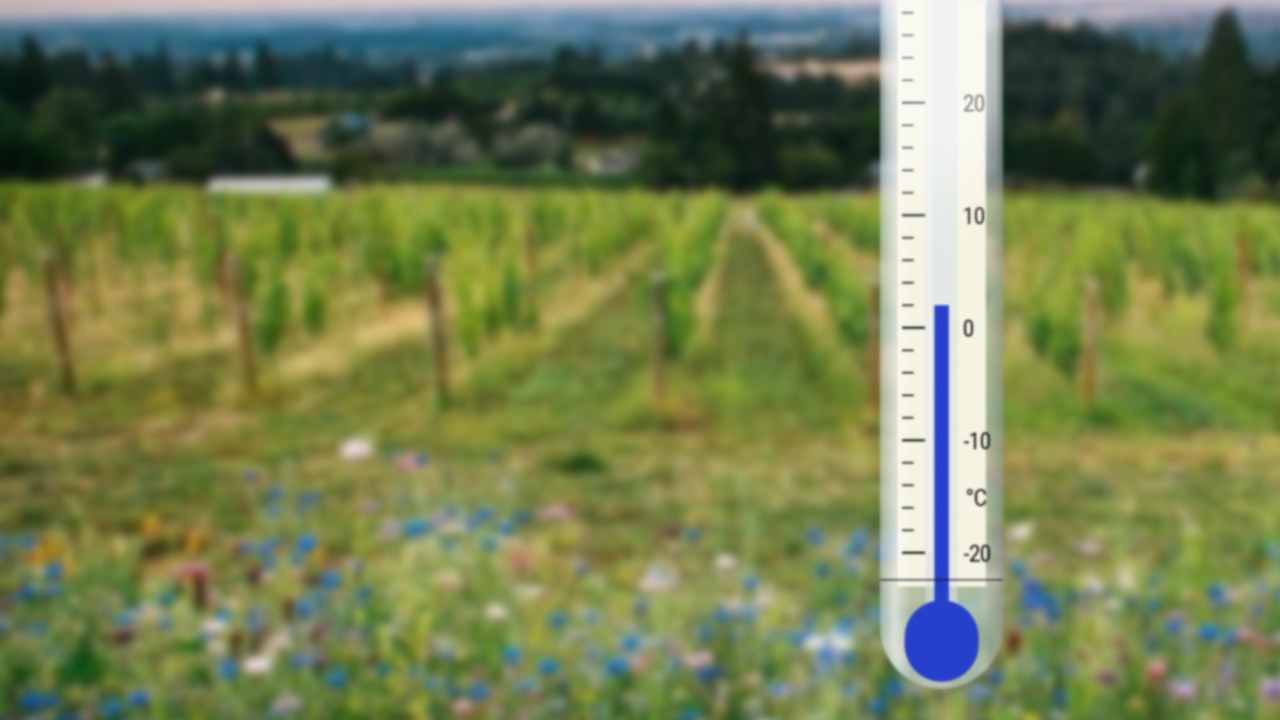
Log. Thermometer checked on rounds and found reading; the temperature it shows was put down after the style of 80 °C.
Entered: 2 °C
